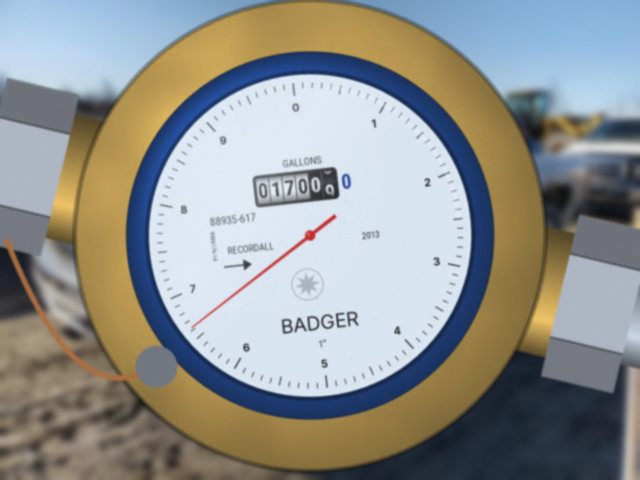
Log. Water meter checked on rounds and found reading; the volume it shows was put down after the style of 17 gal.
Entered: 170086.6 gal
